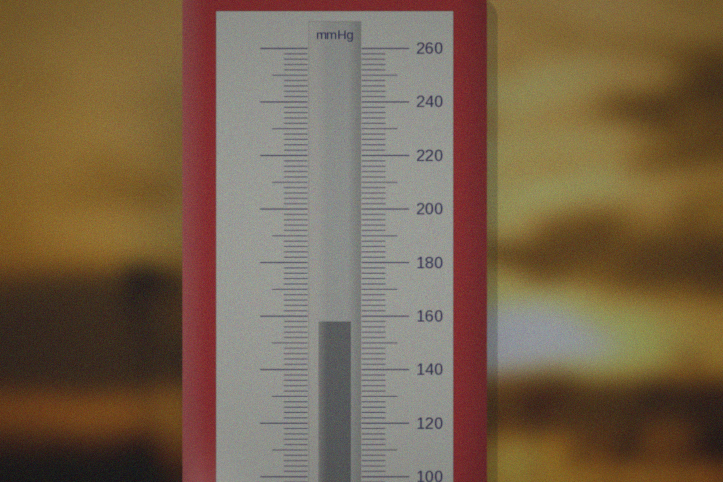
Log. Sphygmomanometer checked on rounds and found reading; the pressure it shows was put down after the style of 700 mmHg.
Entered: 158 mmHg
